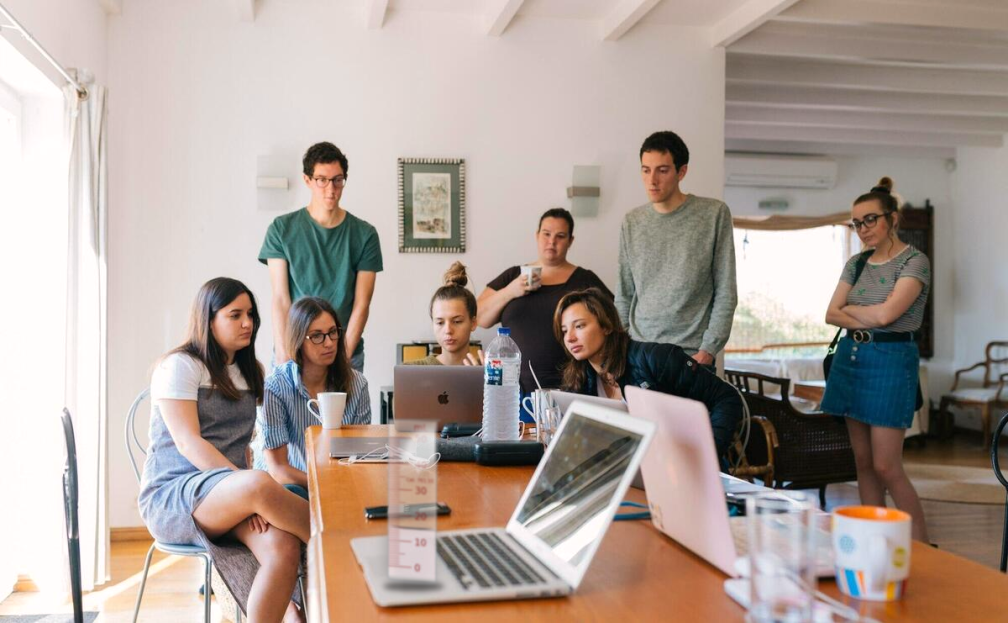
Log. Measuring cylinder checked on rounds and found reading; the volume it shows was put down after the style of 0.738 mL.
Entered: 15 mL
